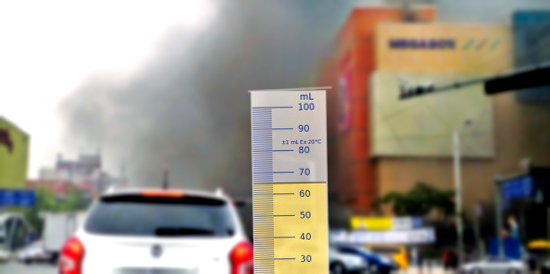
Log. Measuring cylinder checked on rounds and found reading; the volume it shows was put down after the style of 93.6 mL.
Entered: 65 mL
